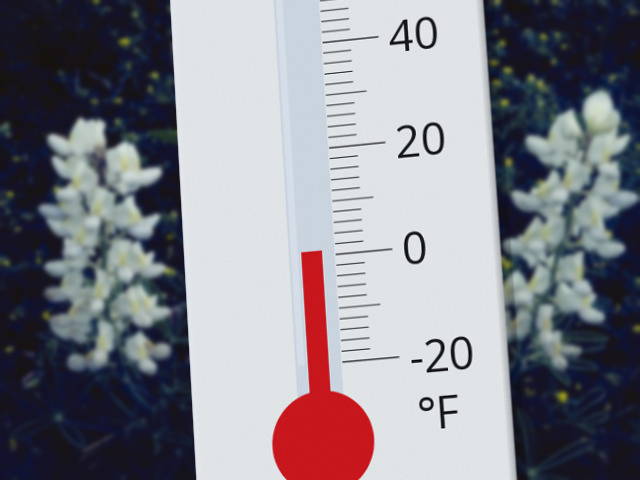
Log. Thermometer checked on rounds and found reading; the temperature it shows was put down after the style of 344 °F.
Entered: 1 °F
